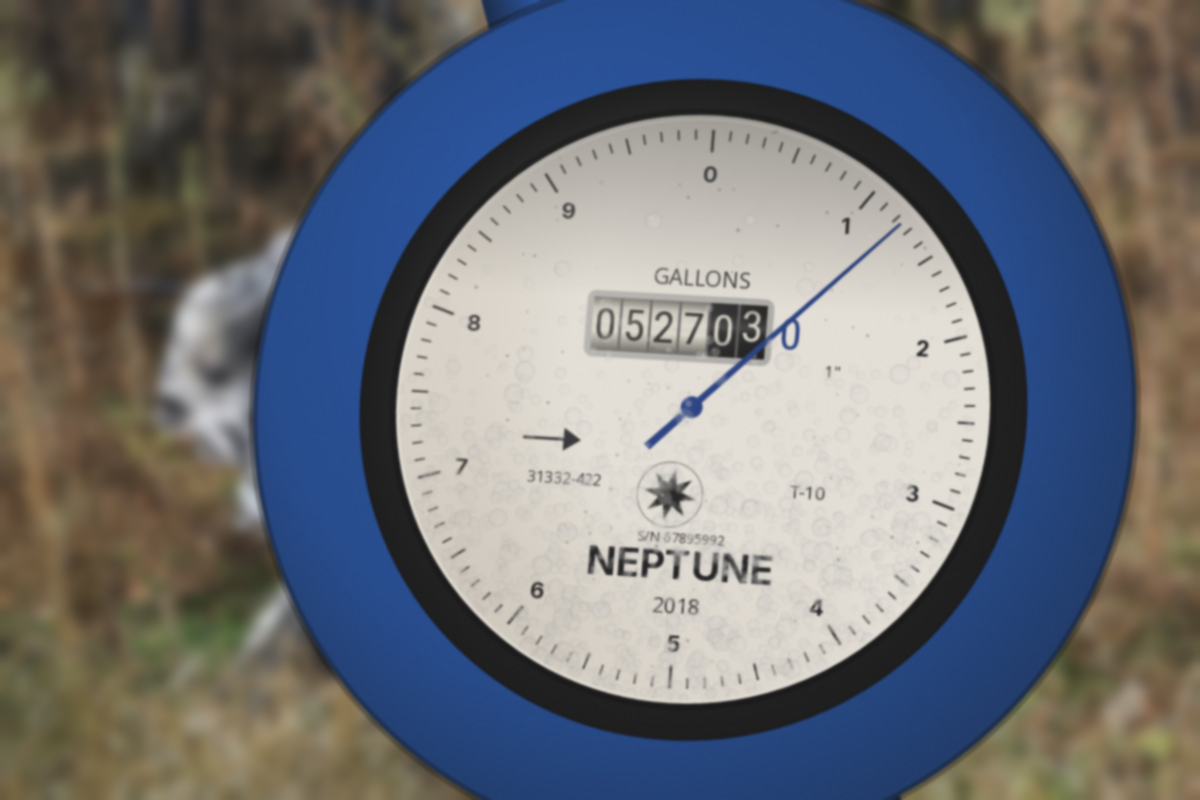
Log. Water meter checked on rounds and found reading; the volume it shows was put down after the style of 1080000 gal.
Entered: 527031.2 gal
